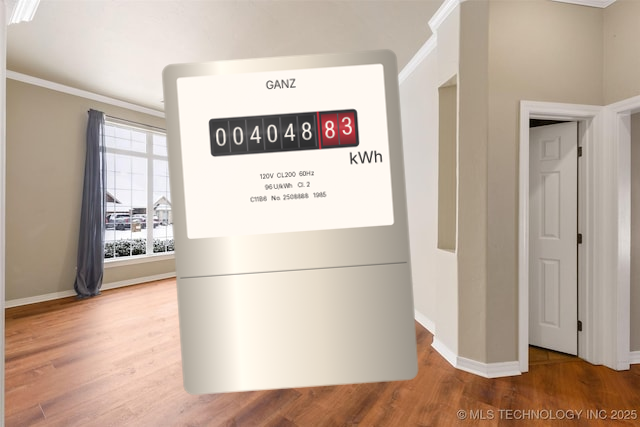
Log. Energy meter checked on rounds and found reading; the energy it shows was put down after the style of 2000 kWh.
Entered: 4048.83 kWh
